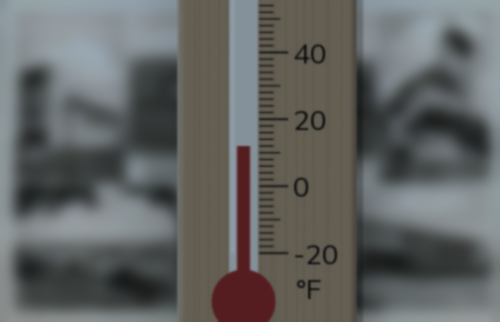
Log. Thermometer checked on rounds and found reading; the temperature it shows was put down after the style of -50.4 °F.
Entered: 12 °F
